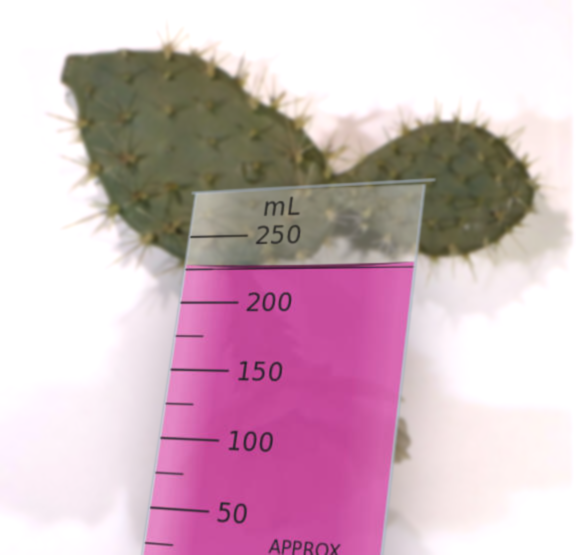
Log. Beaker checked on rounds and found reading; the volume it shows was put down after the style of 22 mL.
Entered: 225 mL
